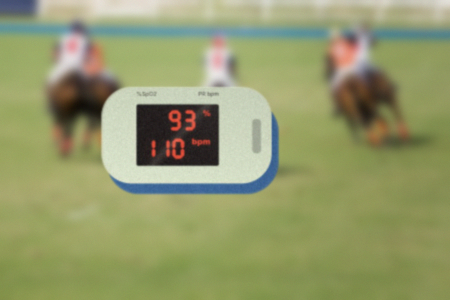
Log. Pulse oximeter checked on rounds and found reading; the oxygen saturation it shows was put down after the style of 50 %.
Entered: 93 %
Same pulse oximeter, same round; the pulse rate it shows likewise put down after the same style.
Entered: 110 bpm
